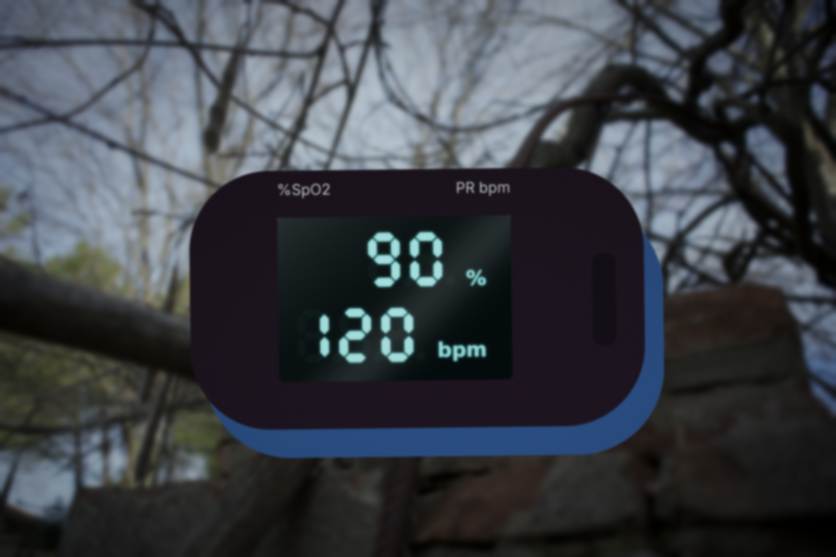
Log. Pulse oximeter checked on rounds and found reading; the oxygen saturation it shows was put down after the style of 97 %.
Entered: 90 %
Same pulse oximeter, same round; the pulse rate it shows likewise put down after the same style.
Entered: 120 bpm
